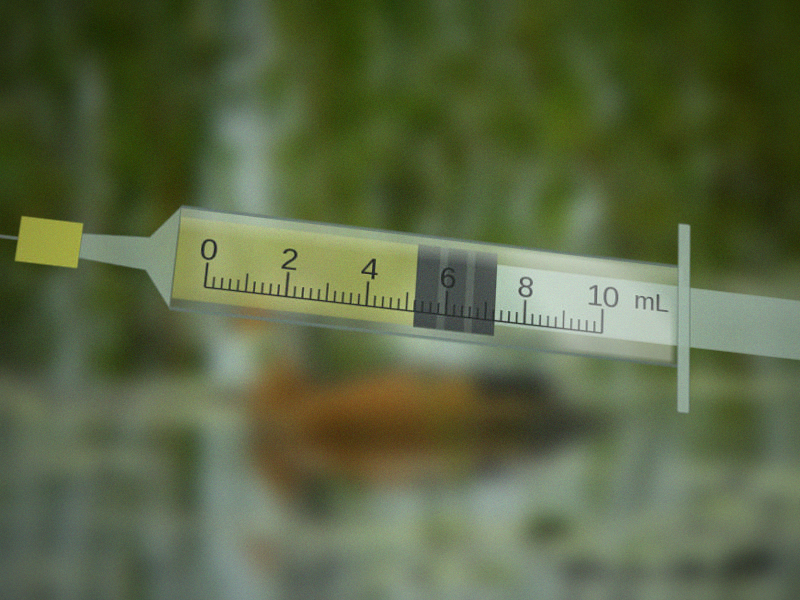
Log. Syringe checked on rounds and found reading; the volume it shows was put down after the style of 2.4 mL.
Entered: 5.2 mL
